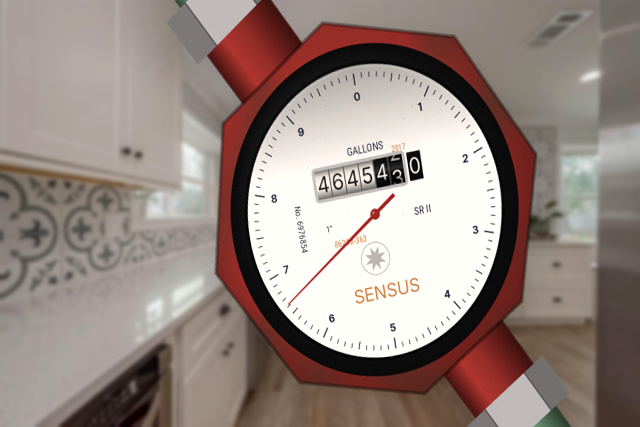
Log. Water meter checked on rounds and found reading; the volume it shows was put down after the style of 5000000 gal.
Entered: 4645426.6 gal
